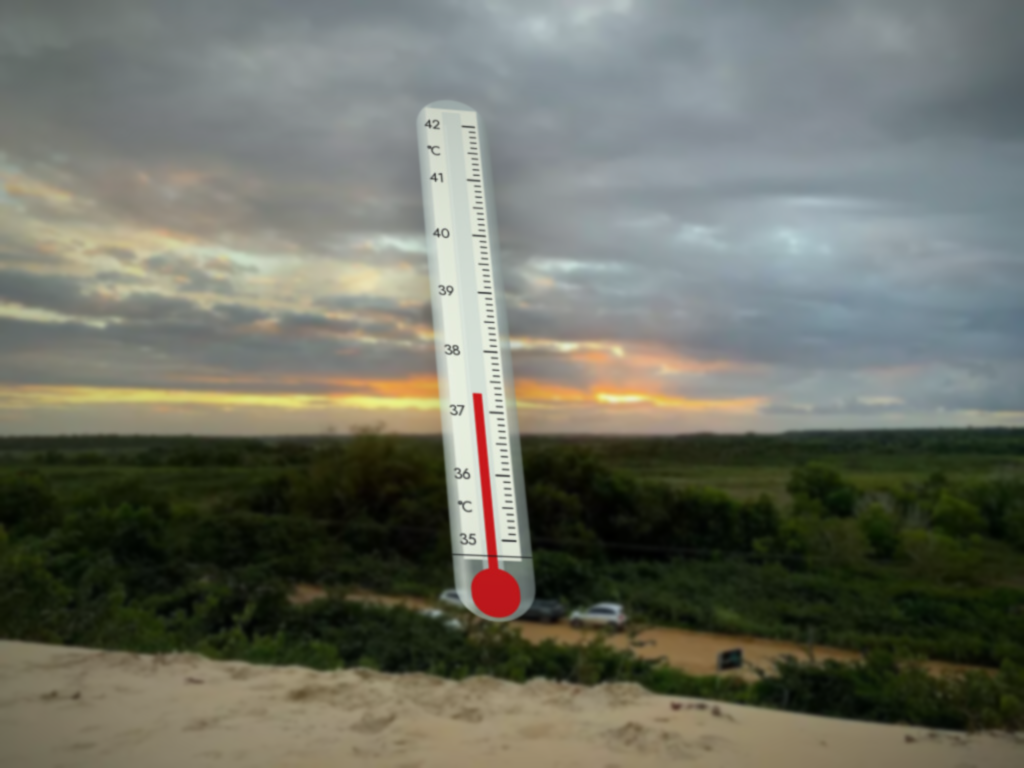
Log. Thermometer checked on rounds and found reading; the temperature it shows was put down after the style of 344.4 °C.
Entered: 37.3 °C
